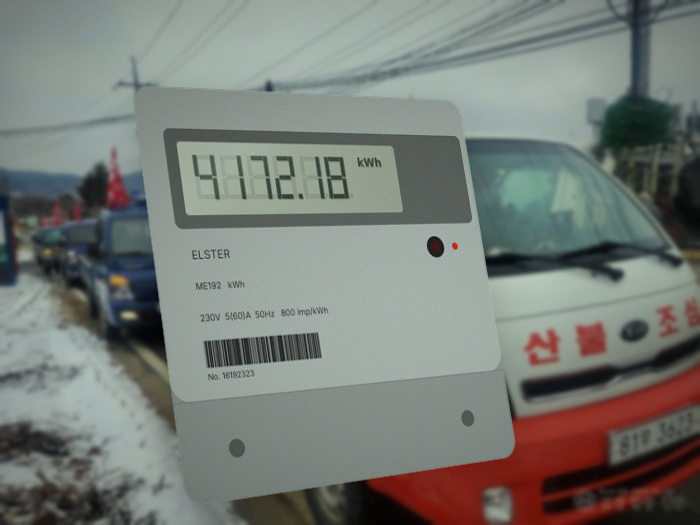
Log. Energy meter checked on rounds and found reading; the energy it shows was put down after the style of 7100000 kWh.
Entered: 4172.18 kWh
